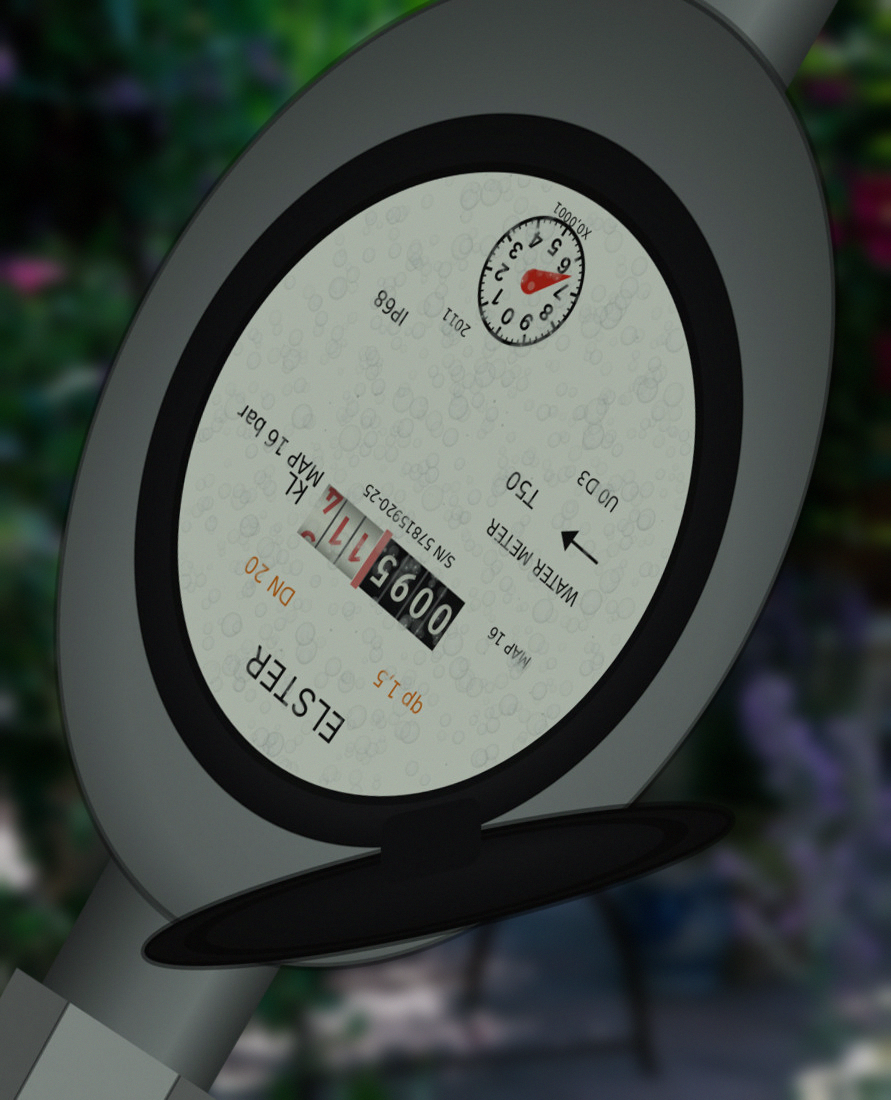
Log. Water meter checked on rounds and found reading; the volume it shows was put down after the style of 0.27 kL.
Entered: 95.1136 kL
